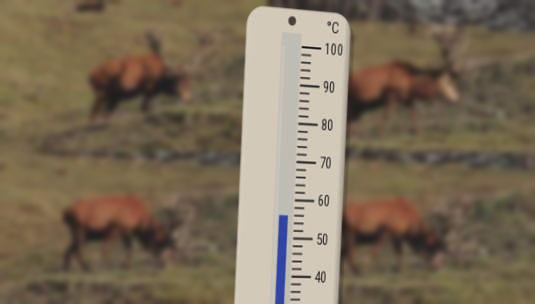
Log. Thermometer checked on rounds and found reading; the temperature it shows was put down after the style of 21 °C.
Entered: 56 °C
